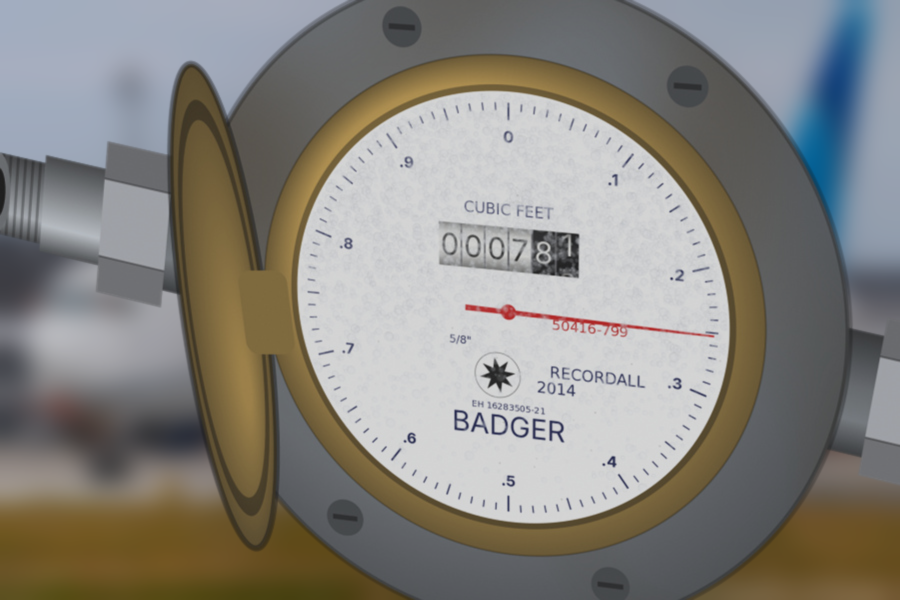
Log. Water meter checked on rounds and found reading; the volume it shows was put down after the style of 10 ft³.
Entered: 781.25 ft³
